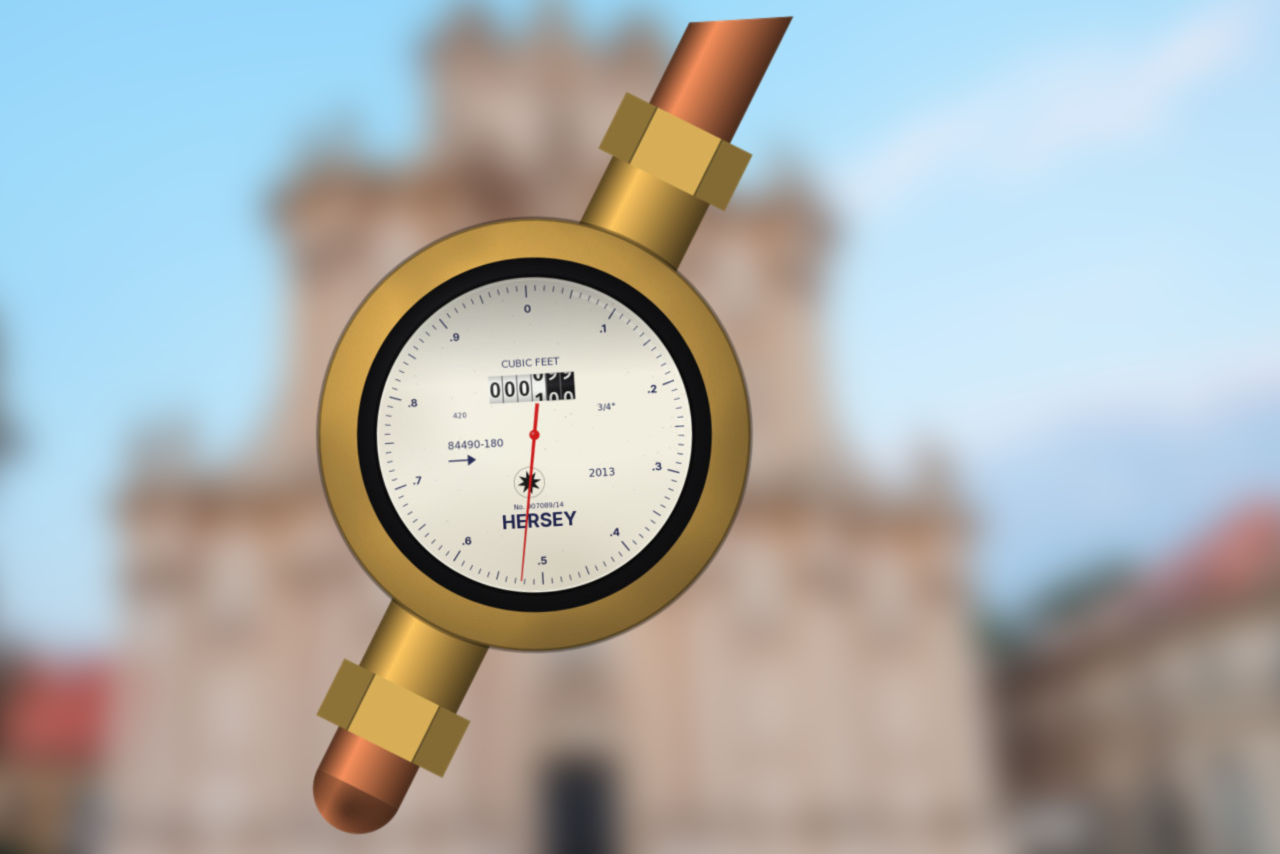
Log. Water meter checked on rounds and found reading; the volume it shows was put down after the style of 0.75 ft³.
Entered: 99.52 ft³
